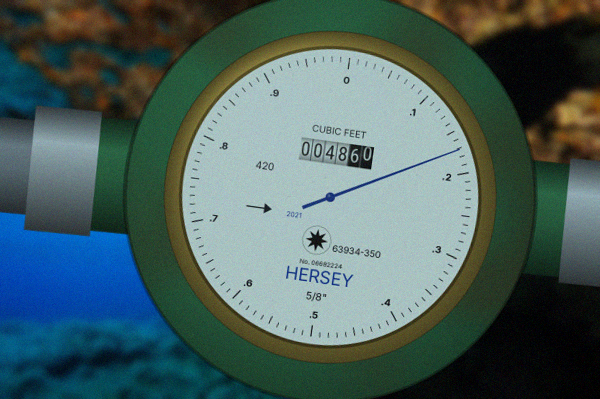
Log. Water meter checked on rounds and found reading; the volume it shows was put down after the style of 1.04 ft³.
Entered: 4860.17 ft³
